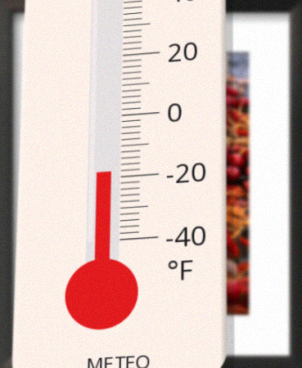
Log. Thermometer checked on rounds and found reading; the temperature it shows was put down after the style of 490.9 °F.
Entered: -18 °F
